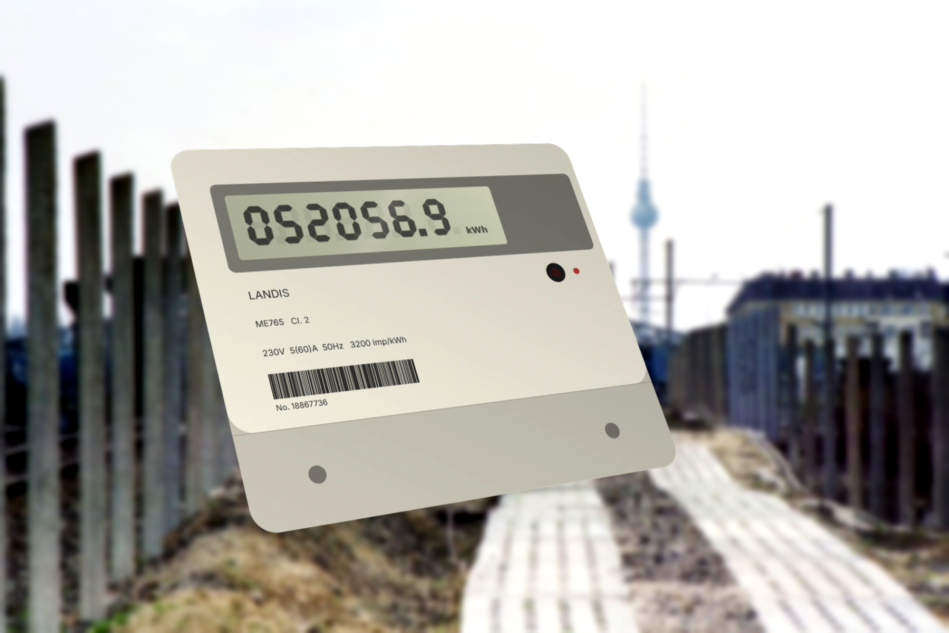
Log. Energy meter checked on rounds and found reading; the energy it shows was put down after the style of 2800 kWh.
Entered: 52056.9 kWh
